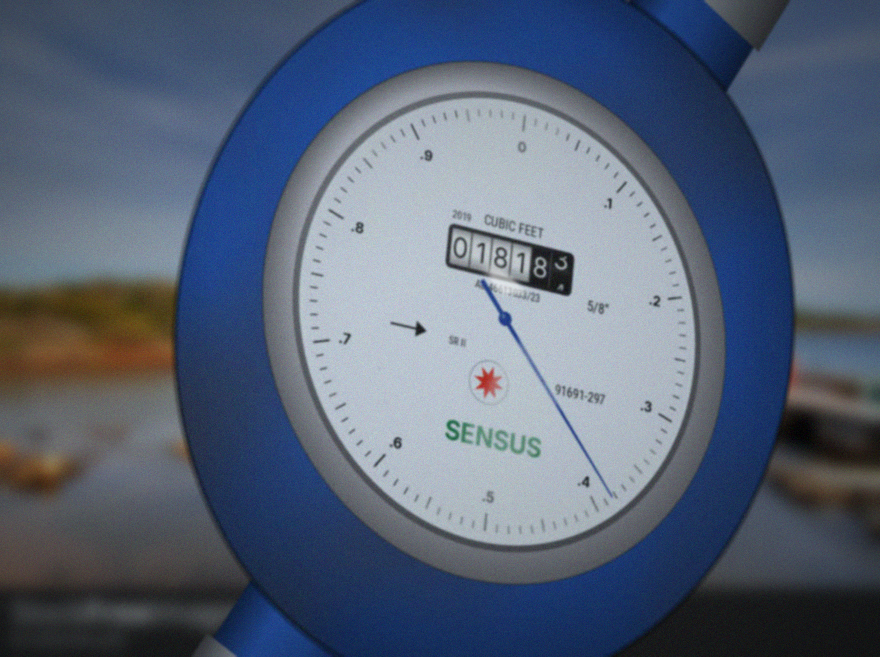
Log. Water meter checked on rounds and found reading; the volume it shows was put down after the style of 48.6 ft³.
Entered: 18183.38 ft³
